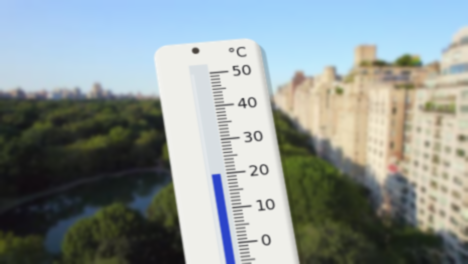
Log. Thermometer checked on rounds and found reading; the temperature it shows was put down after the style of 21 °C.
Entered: 20 °C
